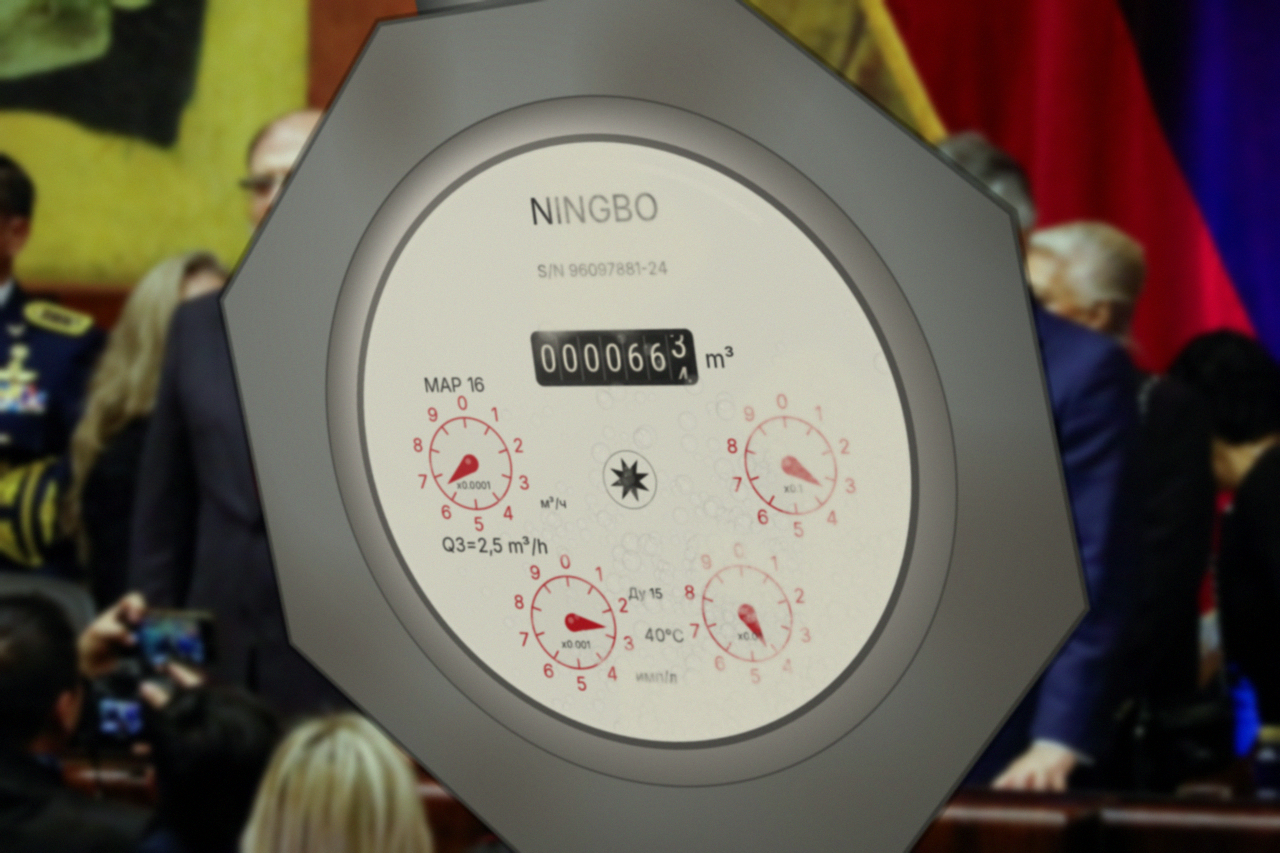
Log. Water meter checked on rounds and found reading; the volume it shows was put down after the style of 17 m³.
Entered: 663.3426 m³
